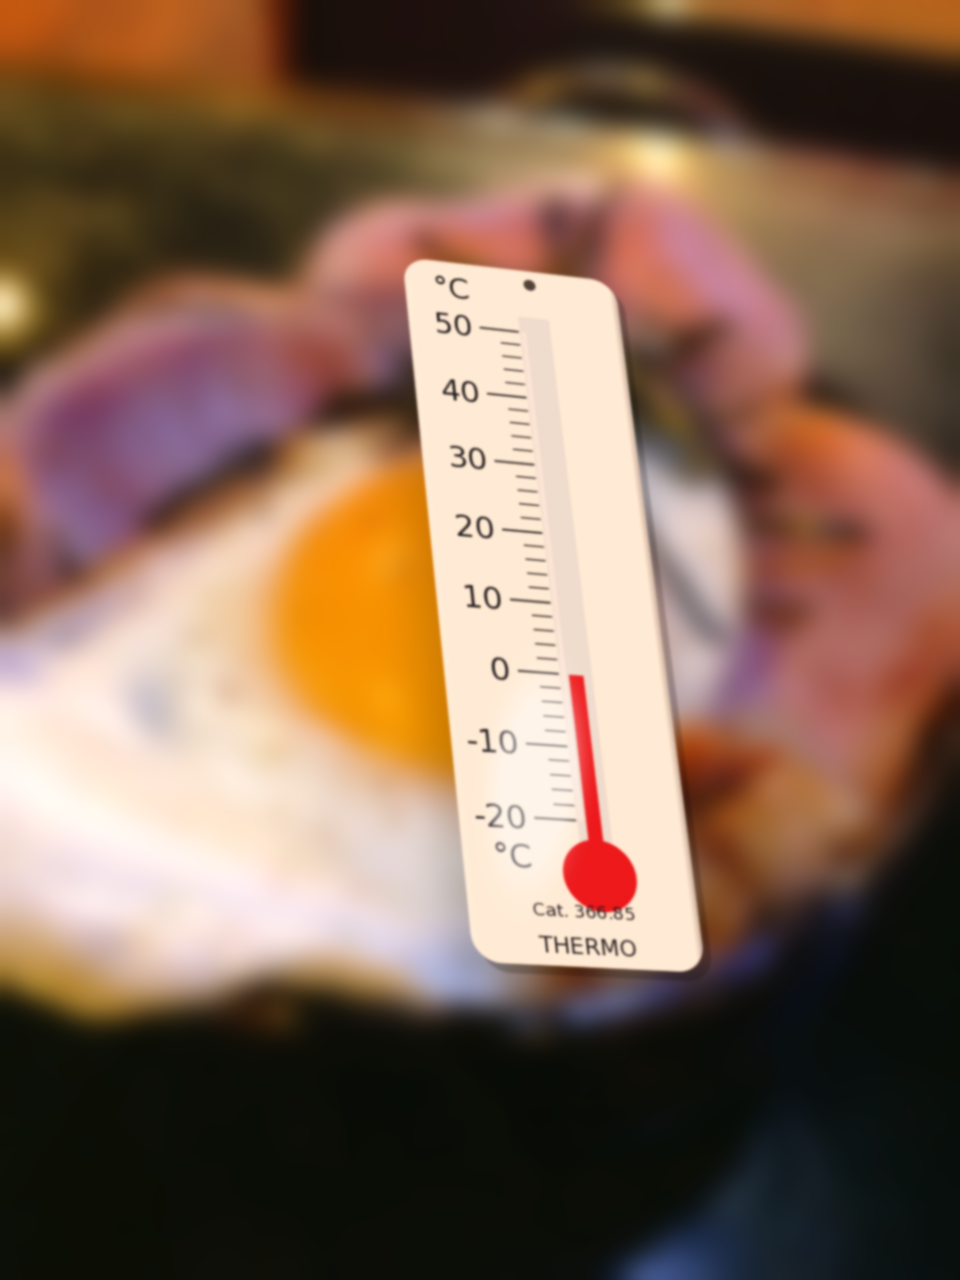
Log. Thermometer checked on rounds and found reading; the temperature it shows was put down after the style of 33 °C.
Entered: 0 °C
